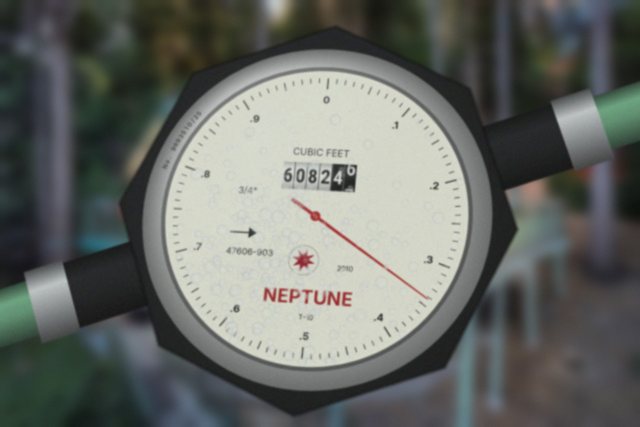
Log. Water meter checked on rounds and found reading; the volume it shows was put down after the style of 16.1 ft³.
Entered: 608246.34 ft³
